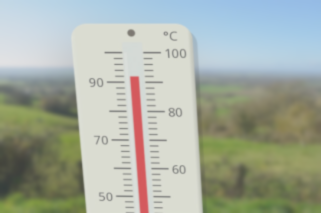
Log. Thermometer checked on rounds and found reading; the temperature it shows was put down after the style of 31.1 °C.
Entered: 92 °C
